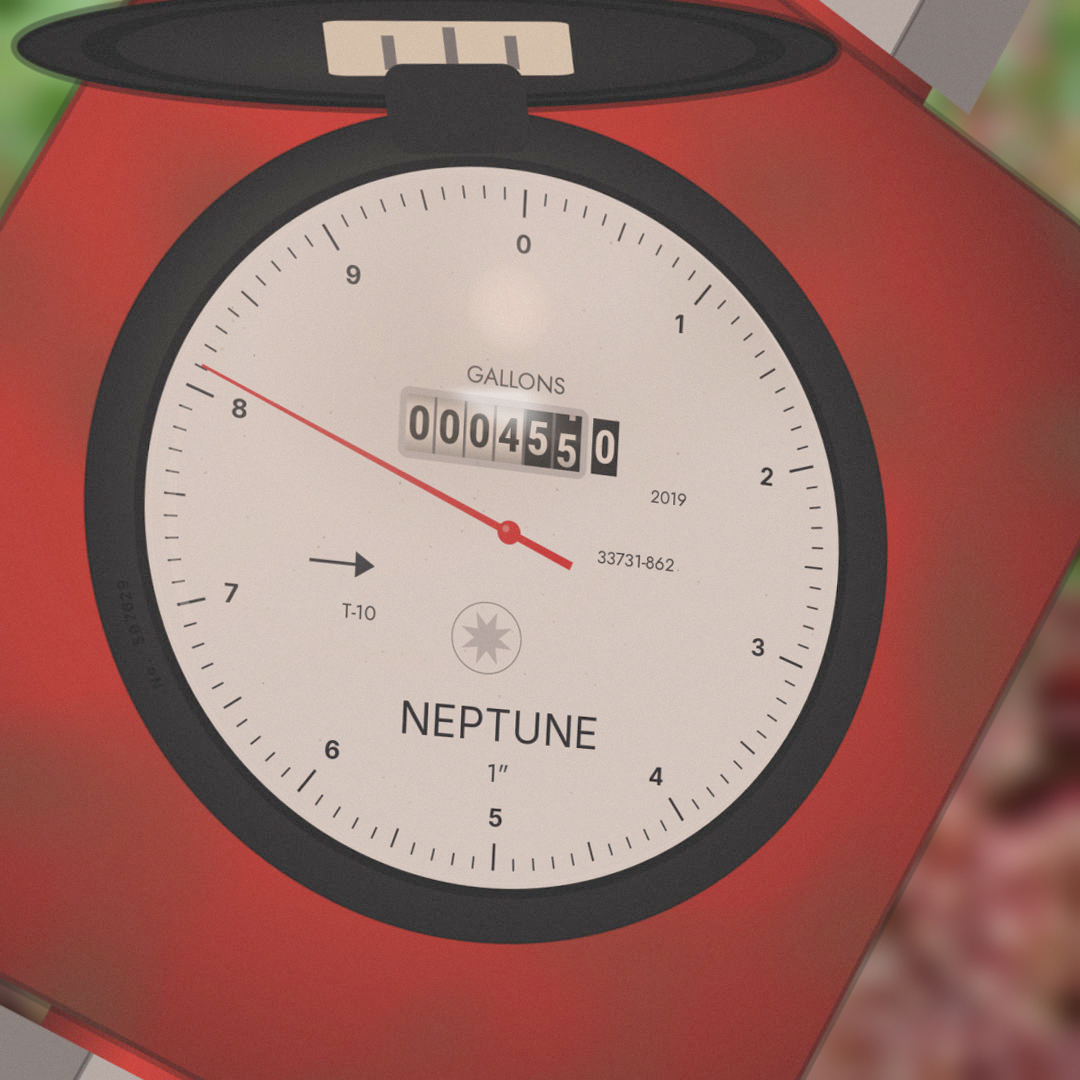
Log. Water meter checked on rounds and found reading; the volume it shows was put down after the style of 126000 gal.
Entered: 4548.1 gal
